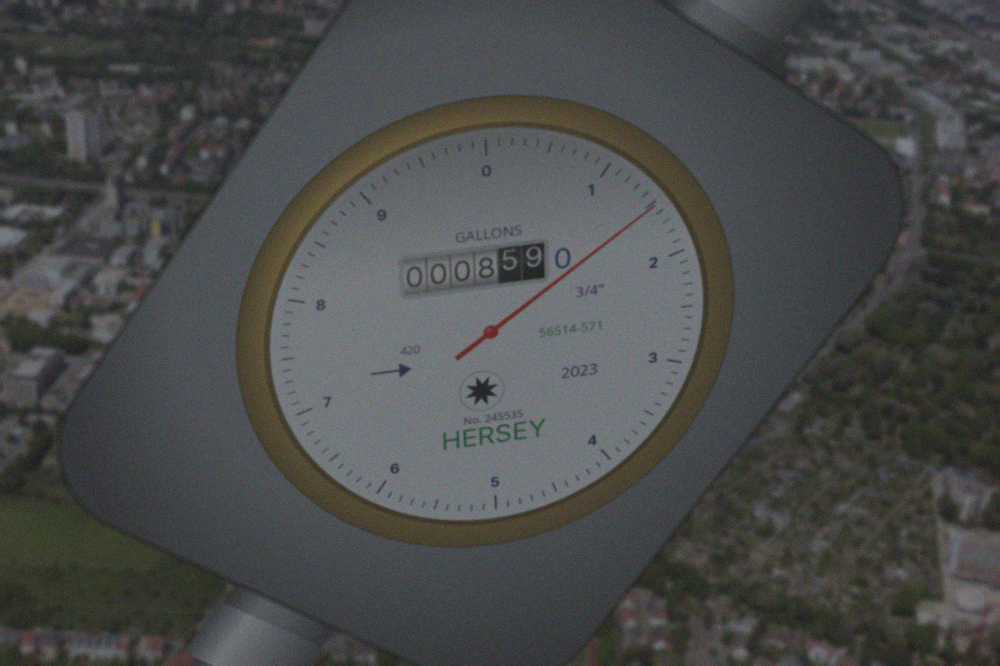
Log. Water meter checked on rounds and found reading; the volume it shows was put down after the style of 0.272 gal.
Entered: 8591.5 gal
